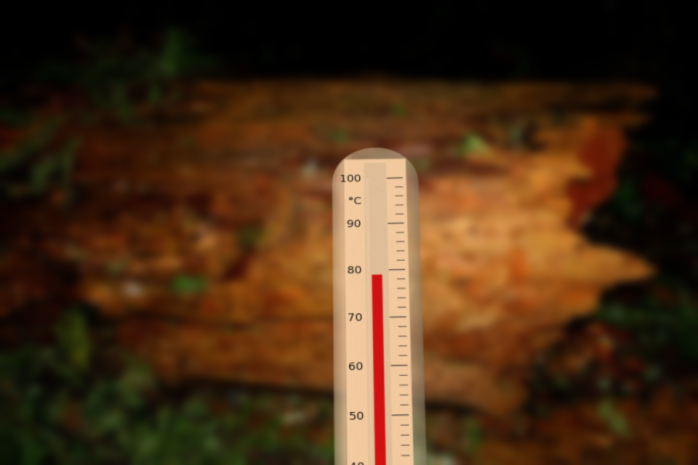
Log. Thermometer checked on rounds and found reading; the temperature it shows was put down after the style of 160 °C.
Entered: 79 °C
